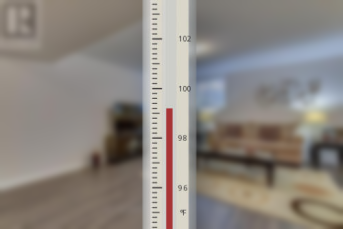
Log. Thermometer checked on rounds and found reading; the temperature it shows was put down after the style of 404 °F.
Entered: 99.2 °F
